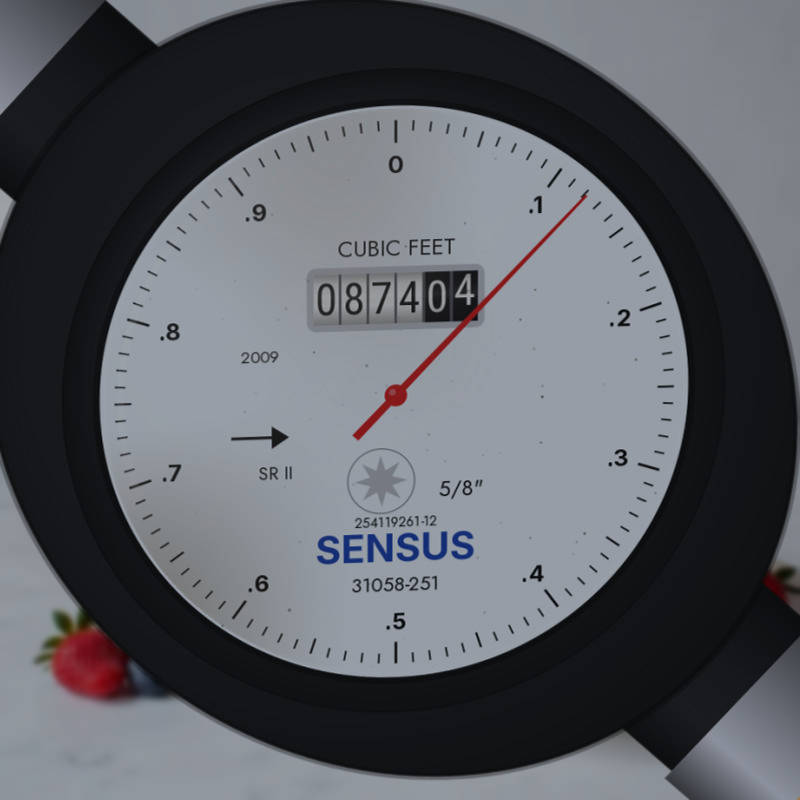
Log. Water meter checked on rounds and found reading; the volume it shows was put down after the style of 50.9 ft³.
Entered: 87404.12 ft³
